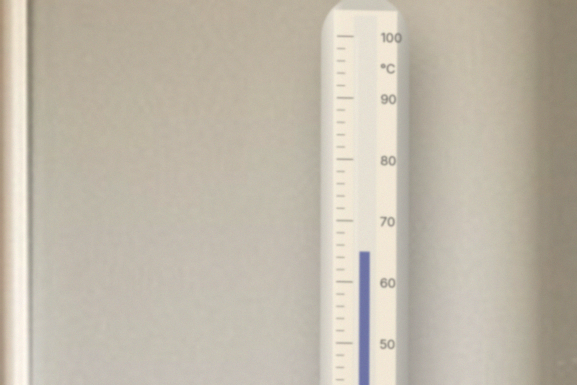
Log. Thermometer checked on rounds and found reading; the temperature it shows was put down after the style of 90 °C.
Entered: 65 °C
